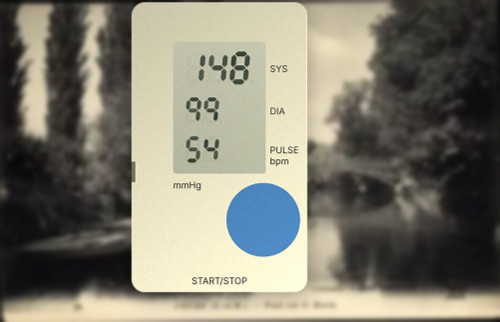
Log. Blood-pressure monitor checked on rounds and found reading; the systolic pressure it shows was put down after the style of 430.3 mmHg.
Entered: 148 mmHg
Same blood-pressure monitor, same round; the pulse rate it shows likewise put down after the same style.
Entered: 54 bpm
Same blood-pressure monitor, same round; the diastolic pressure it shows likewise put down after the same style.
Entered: 99 mmHg
